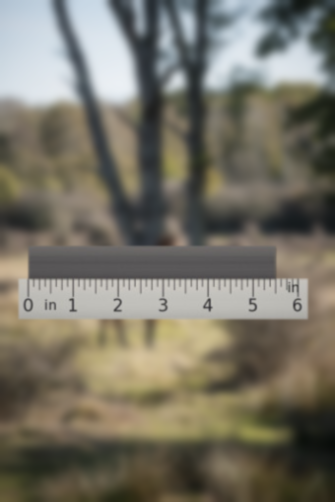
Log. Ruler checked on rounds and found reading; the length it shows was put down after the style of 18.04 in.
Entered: 5.5 in
